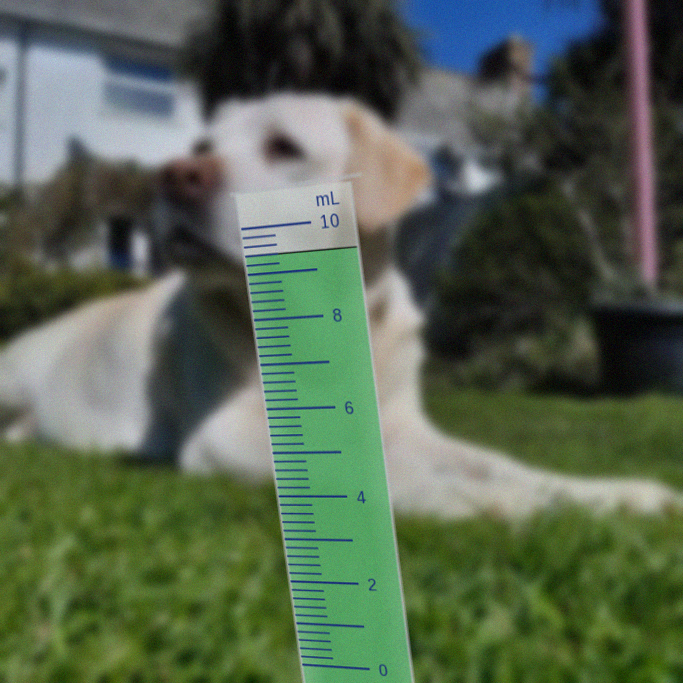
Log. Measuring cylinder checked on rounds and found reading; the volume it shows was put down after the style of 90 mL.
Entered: 9.4 mL
